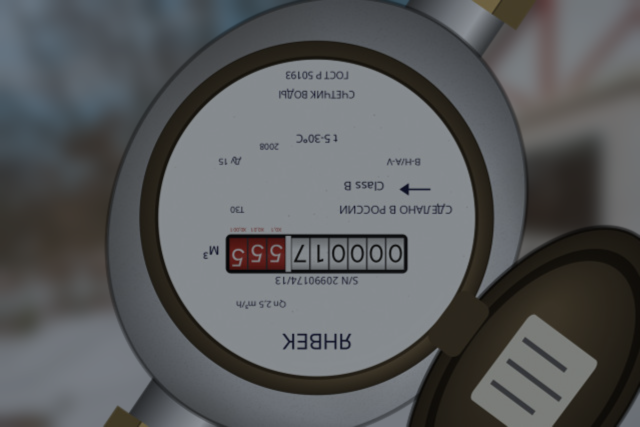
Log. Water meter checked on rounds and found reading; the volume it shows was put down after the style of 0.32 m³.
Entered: 17.555 m³
